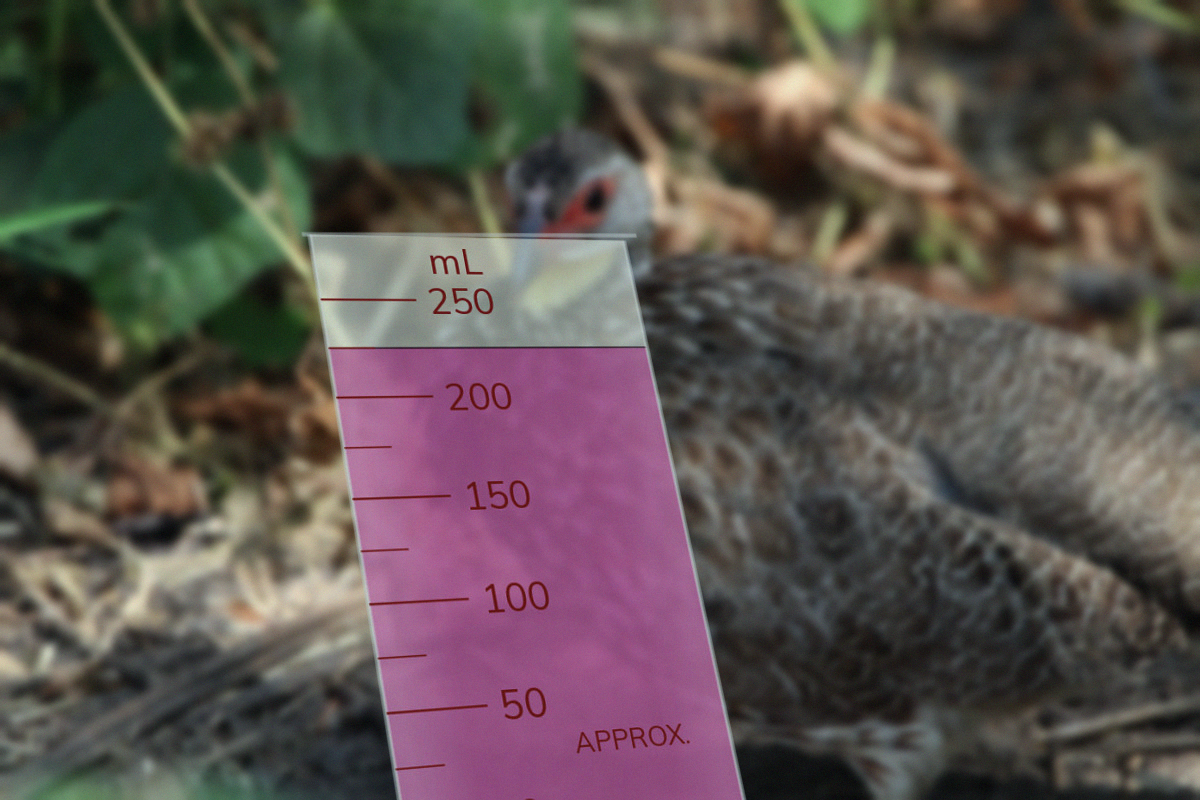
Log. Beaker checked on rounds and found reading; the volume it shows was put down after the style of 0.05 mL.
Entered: 225 mL
